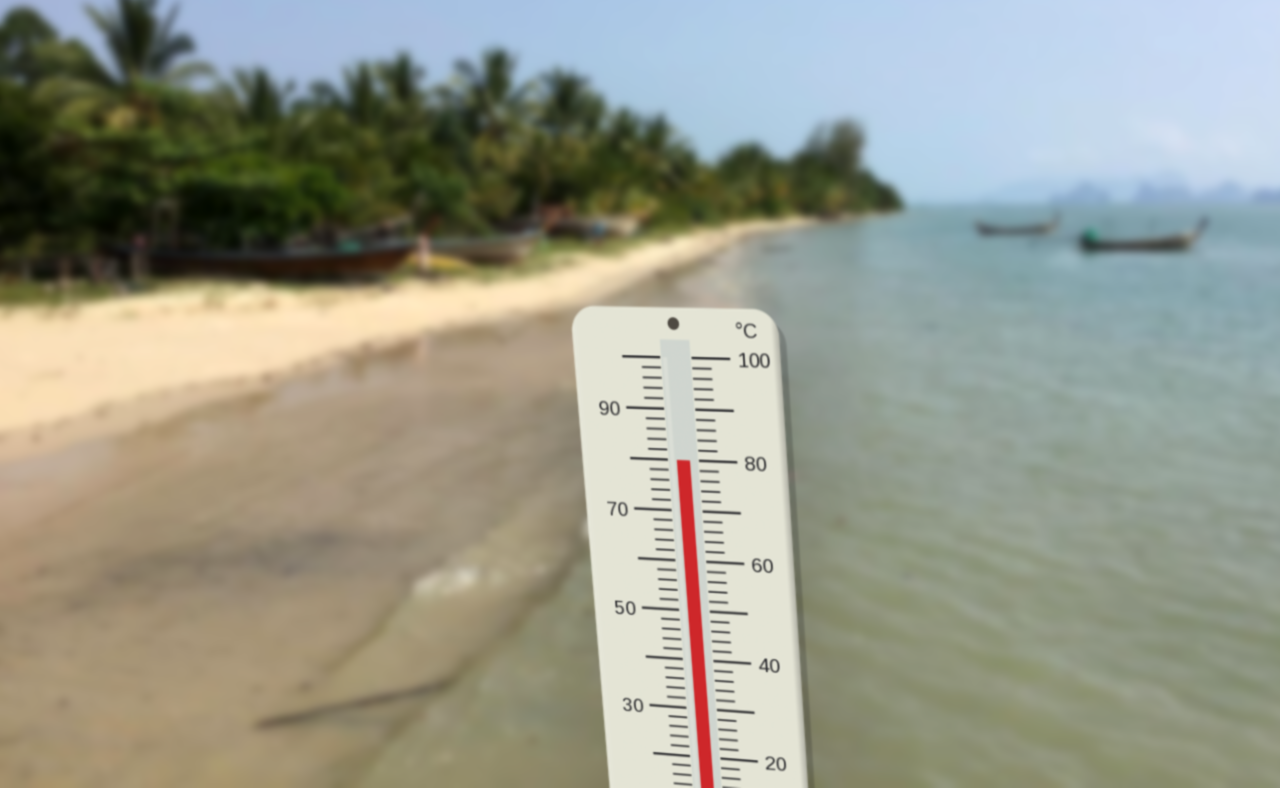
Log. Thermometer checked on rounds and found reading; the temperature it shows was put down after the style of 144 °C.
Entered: 80 °C
